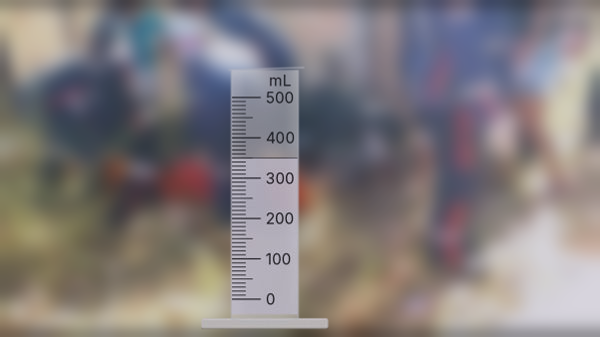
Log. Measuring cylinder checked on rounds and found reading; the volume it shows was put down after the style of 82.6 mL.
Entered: 350 mL
